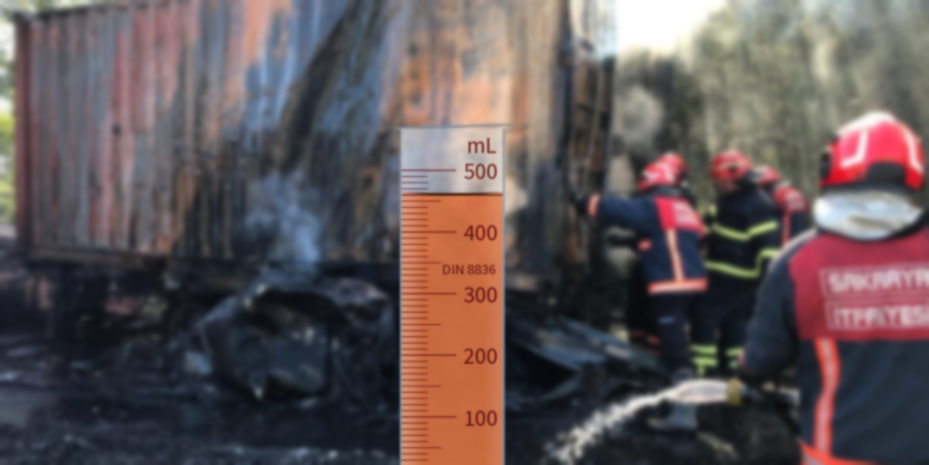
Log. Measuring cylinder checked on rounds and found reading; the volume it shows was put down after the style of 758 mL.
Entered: 460 mL
